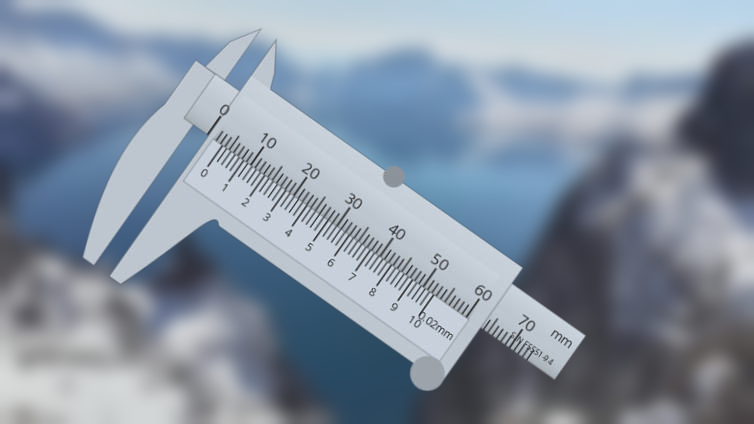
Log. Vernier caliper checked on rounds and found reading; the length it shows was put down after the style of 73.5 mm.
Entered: 3.5 mm
